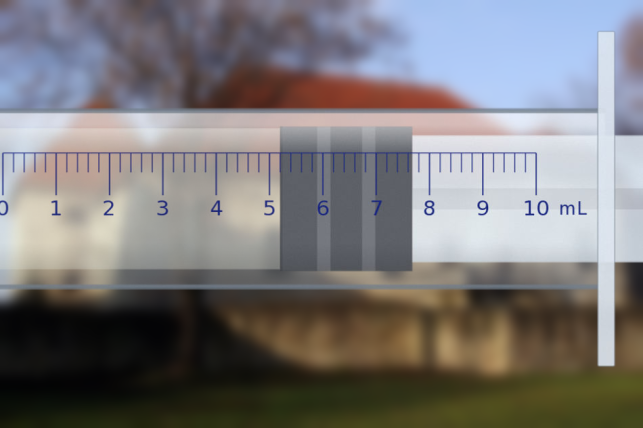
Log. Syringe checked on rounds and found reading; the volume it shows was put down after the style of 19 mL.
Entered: 5.2 mL
